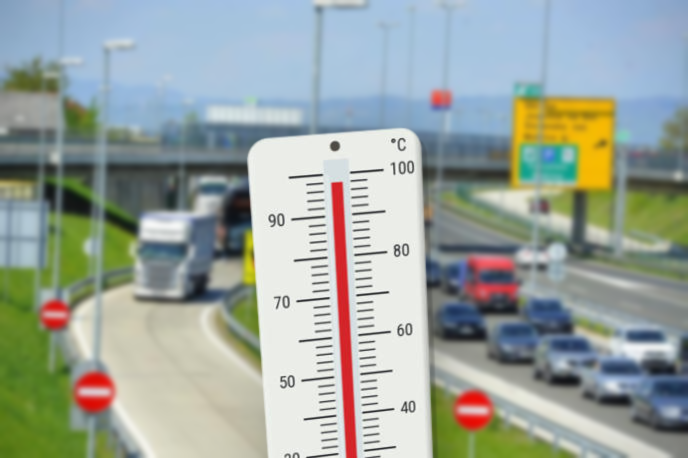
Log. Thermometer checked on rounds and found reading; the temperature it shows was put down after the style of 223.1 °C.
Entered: 98 °C
